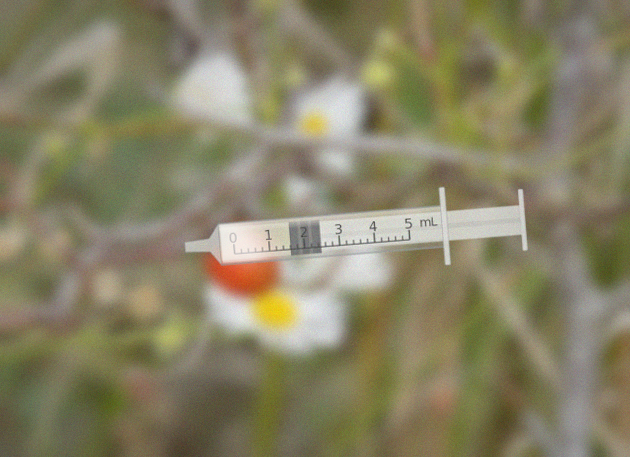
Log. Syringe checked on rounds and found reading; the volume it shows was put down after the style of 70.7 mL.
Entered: 1.6 mL
